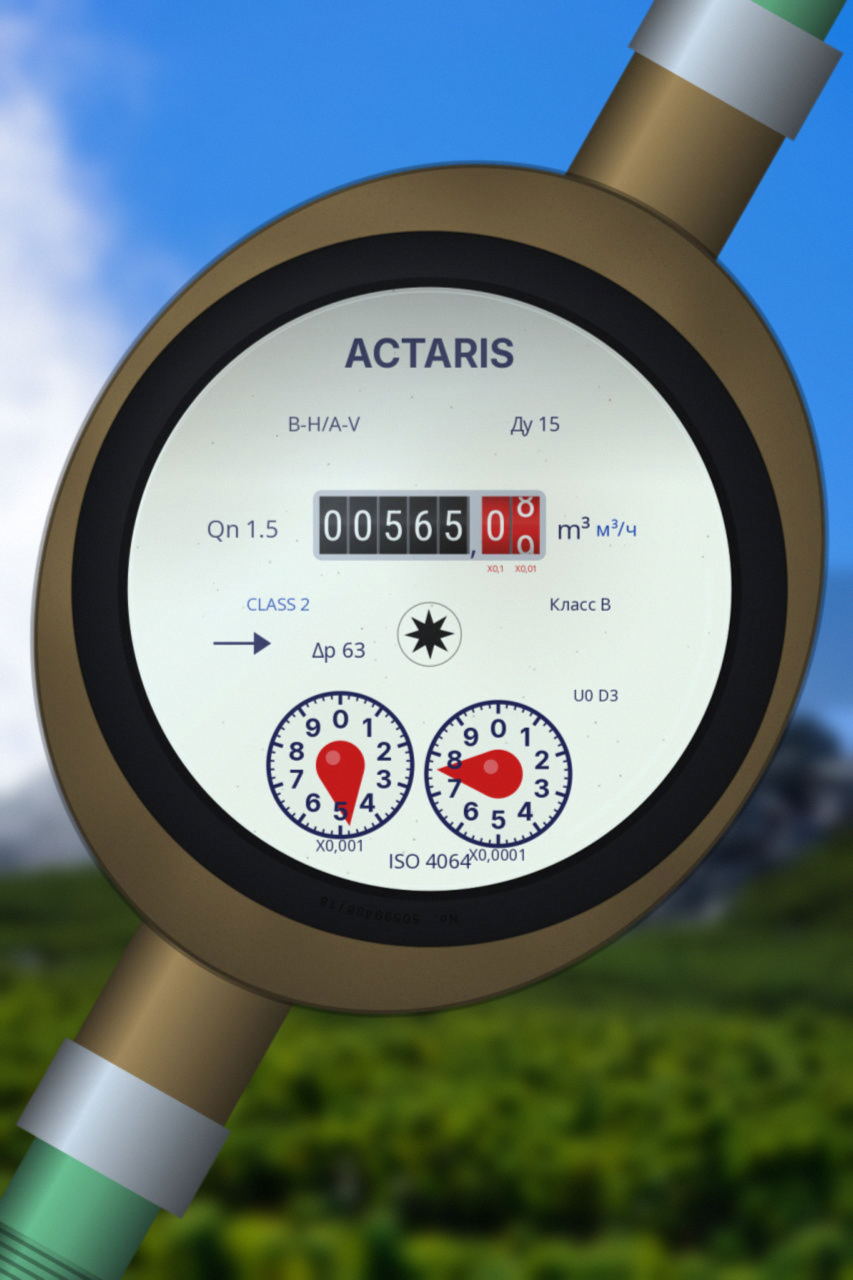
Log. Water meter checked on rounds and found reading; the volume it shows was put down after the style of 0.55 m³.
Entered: 565.0847 m³
